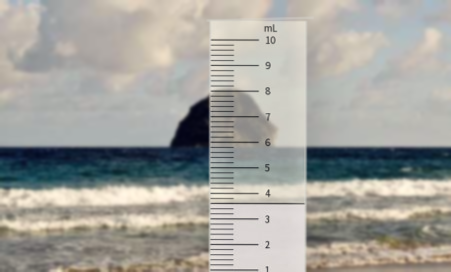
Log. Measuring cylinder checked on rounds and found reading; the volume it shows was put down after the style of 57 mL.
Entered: 3.6 mL
